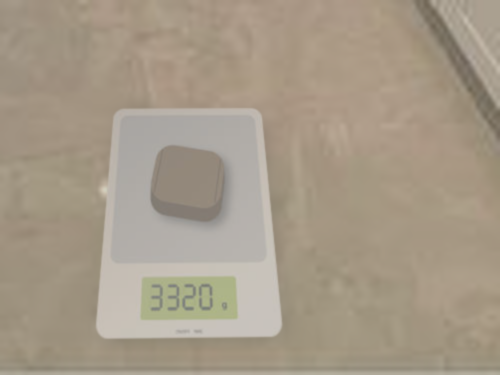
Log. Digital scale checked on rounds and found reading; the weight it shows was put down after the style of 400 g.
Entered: 3320 g
